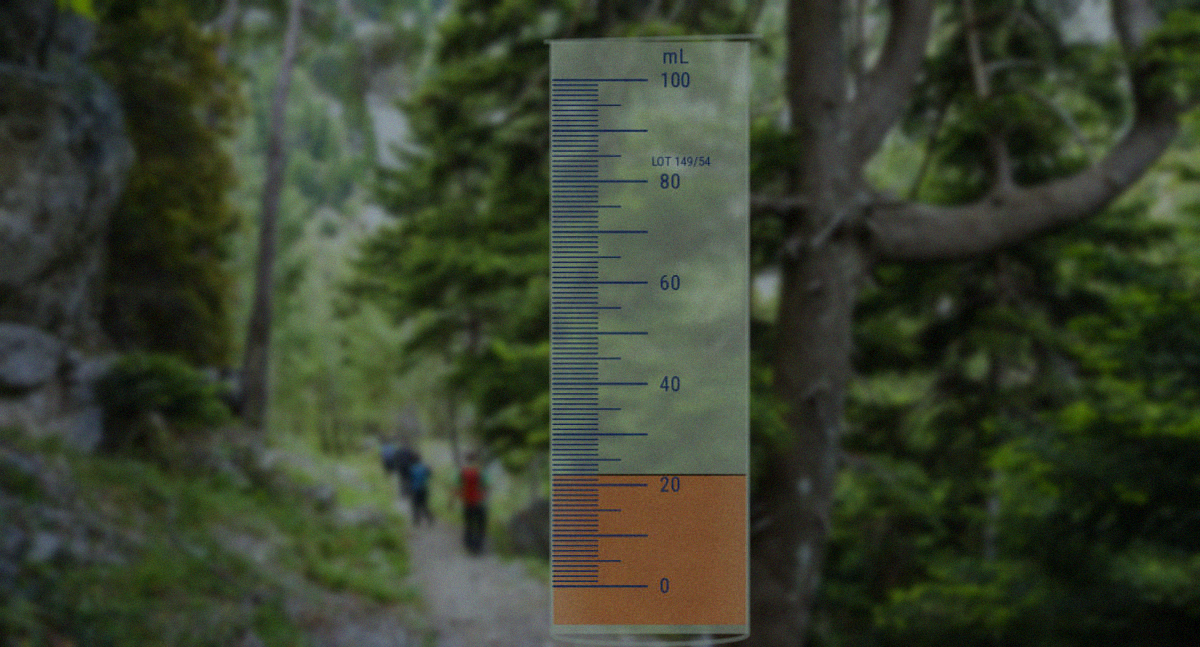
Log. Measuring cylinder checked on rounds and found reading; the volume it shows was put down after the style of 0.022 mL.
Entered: 22 mL
